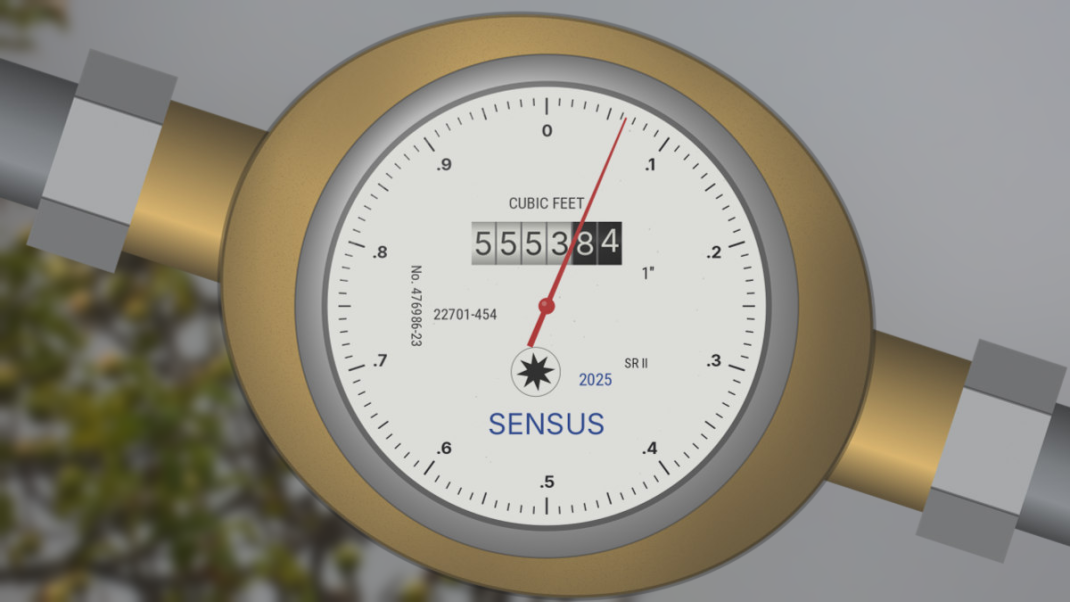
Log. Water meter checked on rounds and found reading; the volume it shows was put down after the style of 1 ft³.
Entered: 555384.06 ft³
